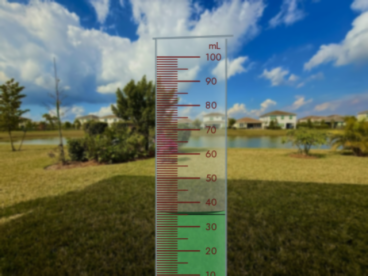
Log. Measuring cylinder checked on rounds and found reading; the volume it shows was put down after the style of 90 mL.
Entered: 35 mL
